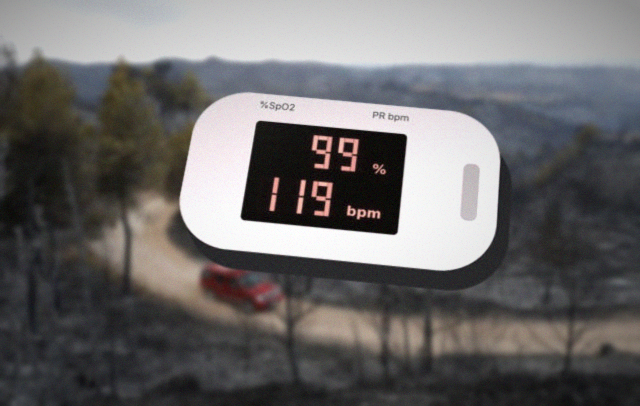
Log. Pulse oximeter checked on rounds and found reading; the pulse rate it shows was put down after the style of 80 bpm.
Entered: 119 bpm
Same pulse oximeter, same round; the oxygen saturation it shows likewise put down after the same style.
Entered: 99 %
